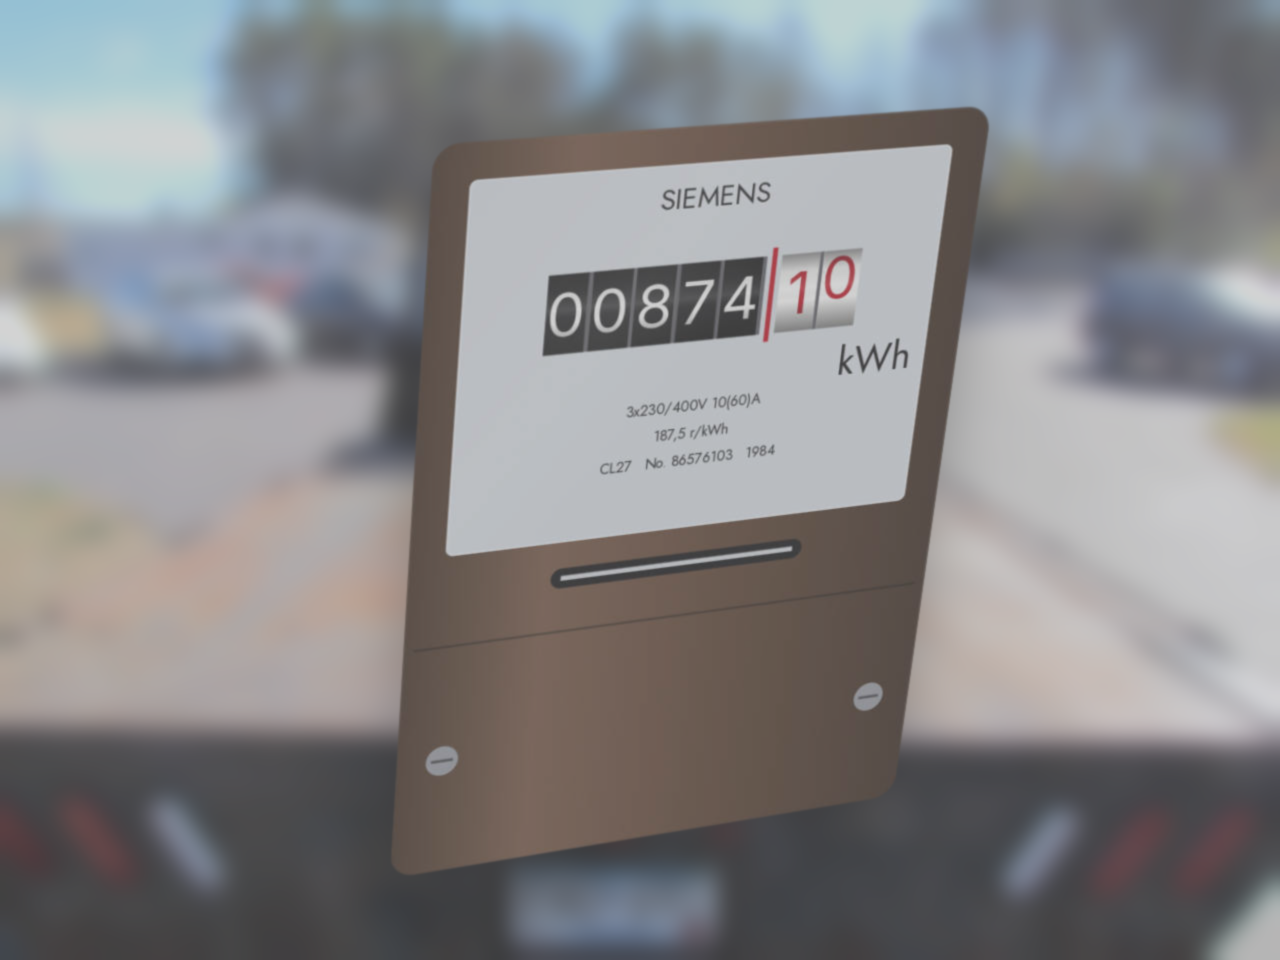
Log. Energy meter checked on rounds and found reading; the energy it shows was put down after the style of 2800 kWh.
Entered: 874.10 kWh
